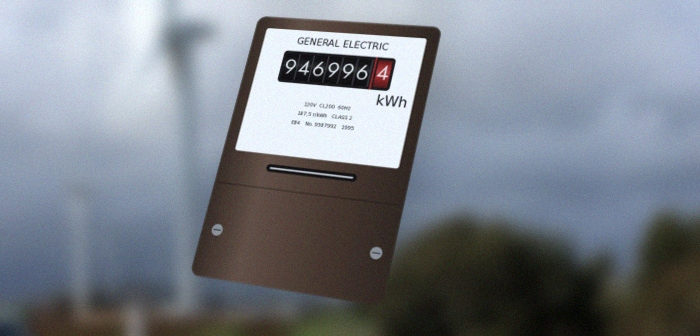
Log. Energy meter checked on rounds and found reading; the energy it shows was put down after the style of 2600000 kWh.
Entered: 946996.4 kWh
